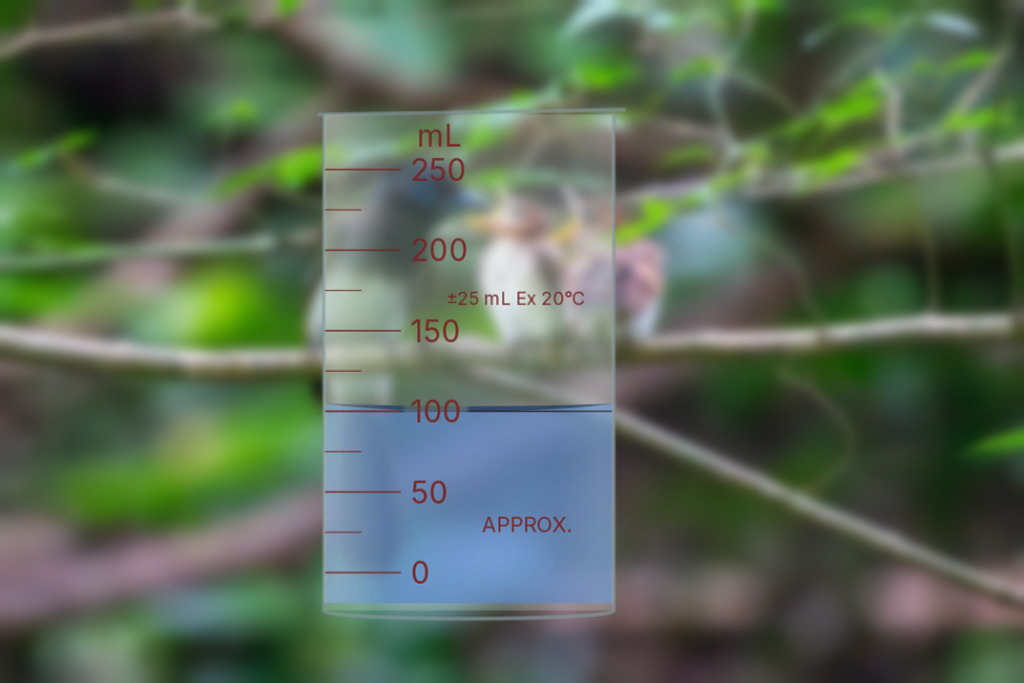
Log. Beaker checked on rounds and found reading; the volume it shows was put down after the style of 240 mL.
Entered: 100 mL
